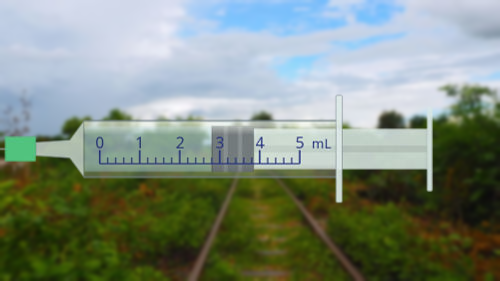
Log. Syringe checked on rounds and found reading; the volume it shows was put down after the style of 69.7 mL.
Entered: 2.8 mL
